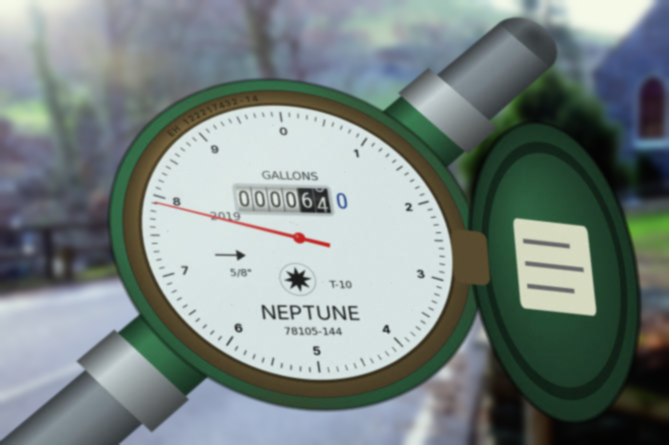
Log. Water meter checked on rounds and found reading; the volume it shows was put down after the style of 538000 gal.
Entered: 637.9 gal
